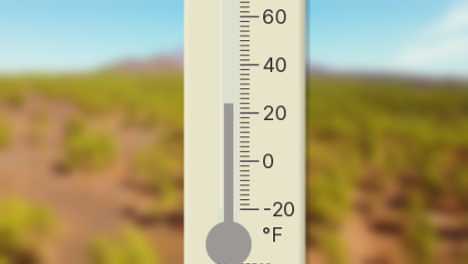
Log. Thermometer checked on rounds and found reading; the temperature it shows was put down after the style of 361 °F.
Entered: 24 °F
